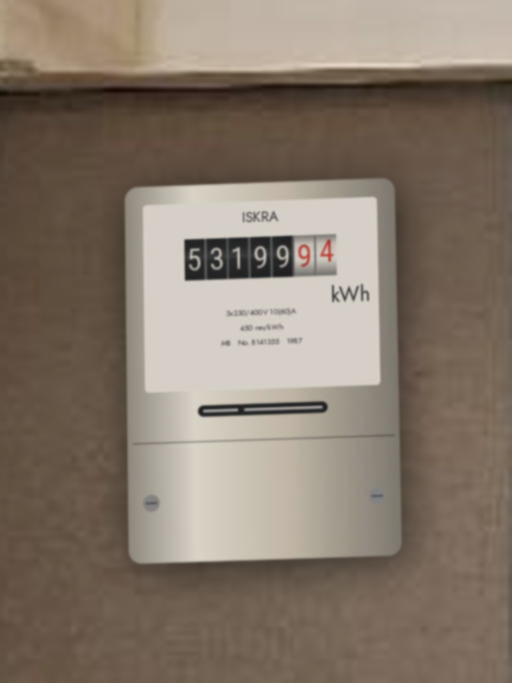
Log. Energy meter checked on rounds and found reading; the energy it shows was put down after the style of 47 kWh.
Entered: 53199.94 kWh
